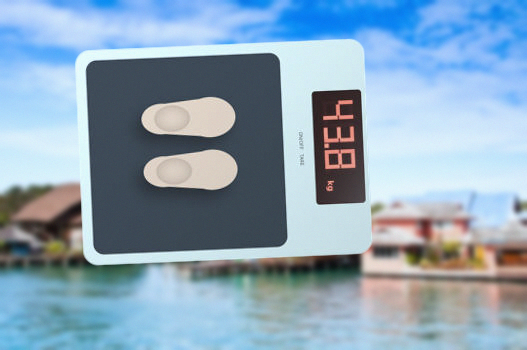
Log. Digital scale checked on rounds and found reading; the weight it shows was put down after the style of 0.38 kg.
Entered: 43.8 kg
